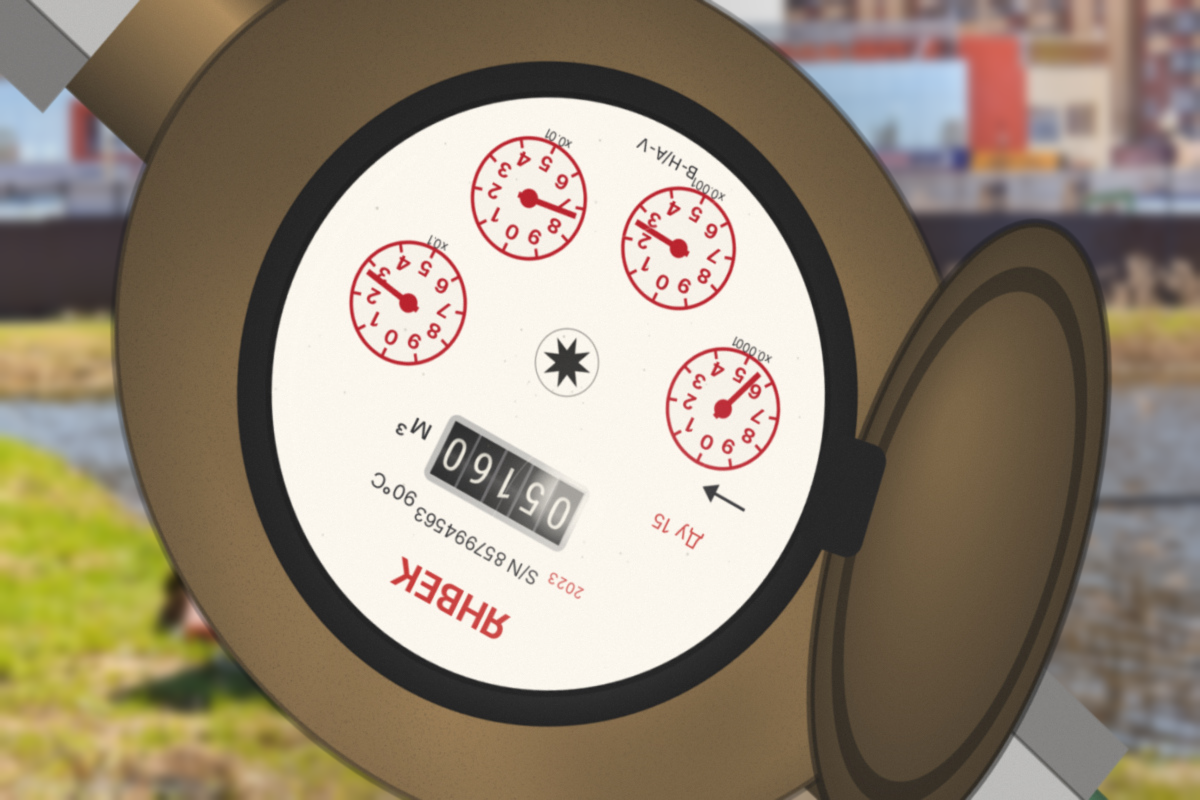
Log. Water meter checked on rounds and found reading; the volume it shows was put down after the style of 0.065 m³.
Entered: 5160.2725 m³
